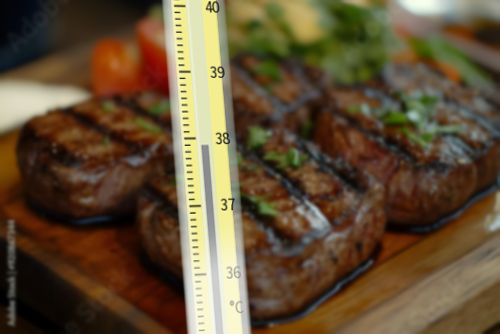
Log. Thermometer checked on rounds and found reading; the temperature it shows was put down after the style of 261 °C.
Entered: 37.9 °C
